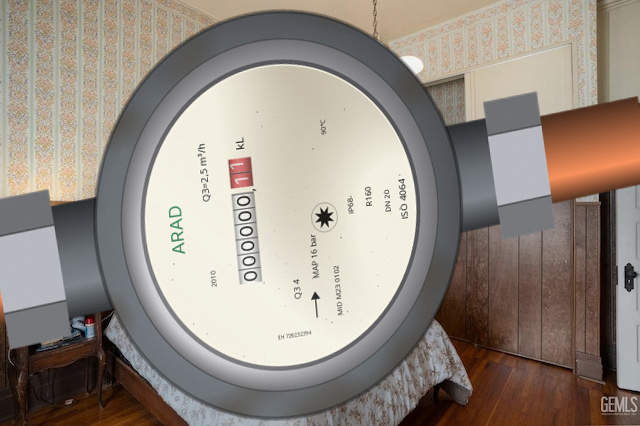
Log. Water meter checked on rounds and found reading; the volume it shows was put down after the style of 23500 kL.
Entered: 0.11 kL
